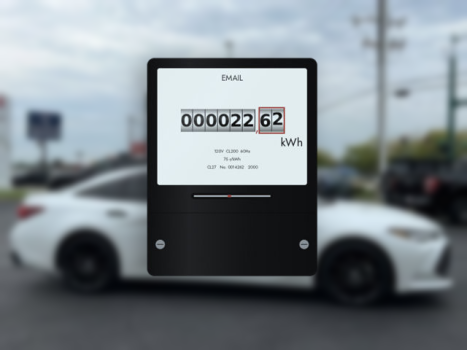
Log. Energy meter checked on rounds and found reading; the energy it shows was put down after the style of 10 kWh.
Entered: 22.62 kWh
